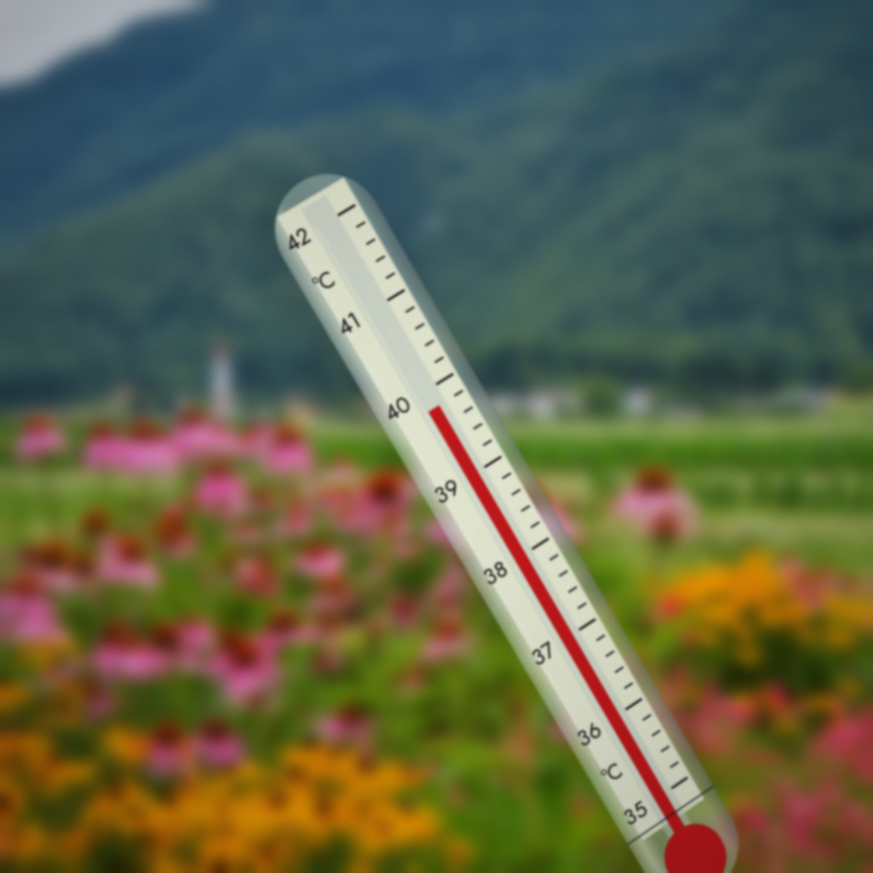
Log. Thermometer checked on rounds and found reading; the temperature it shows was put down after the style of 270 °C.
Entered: 39.8 °C
